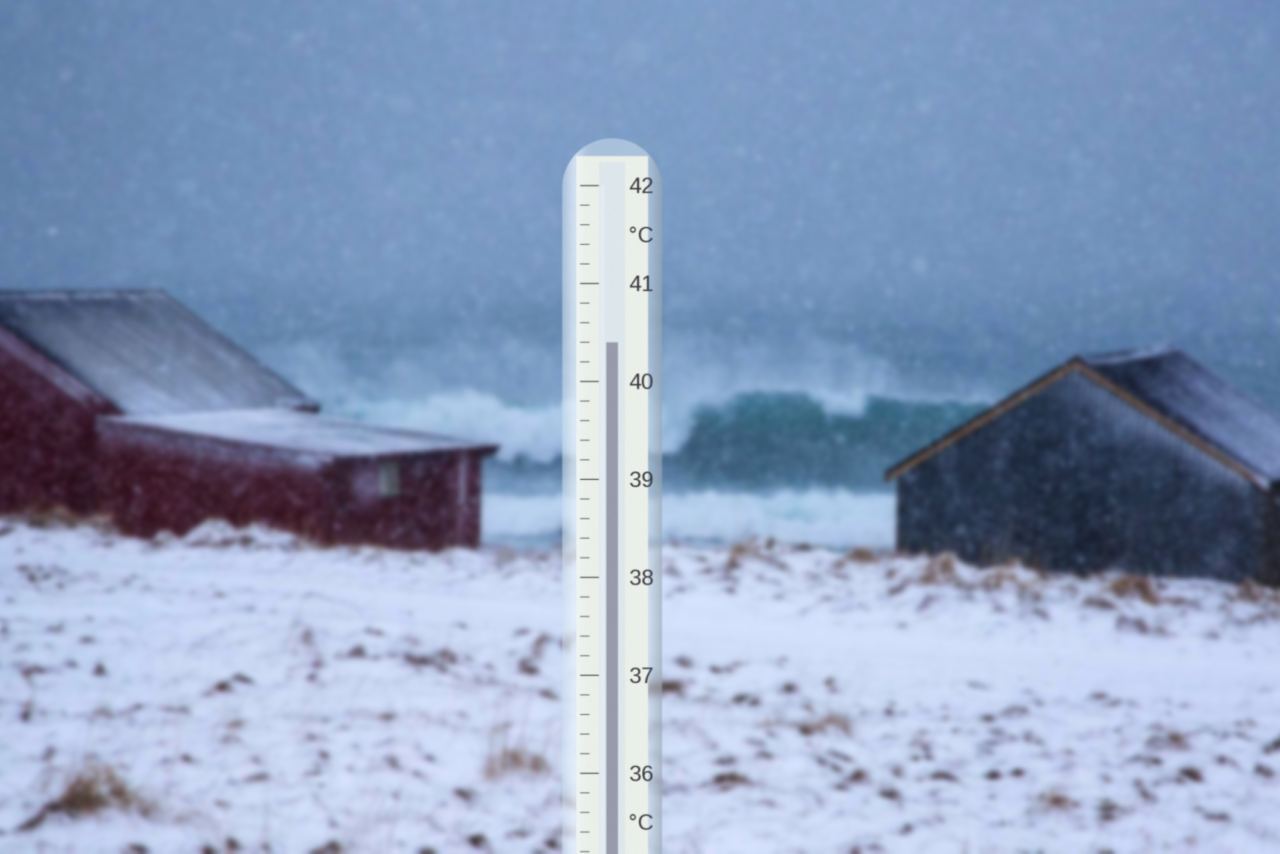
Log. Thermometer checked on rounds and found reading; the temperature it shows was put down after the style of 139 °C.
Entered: 40.4 °C
